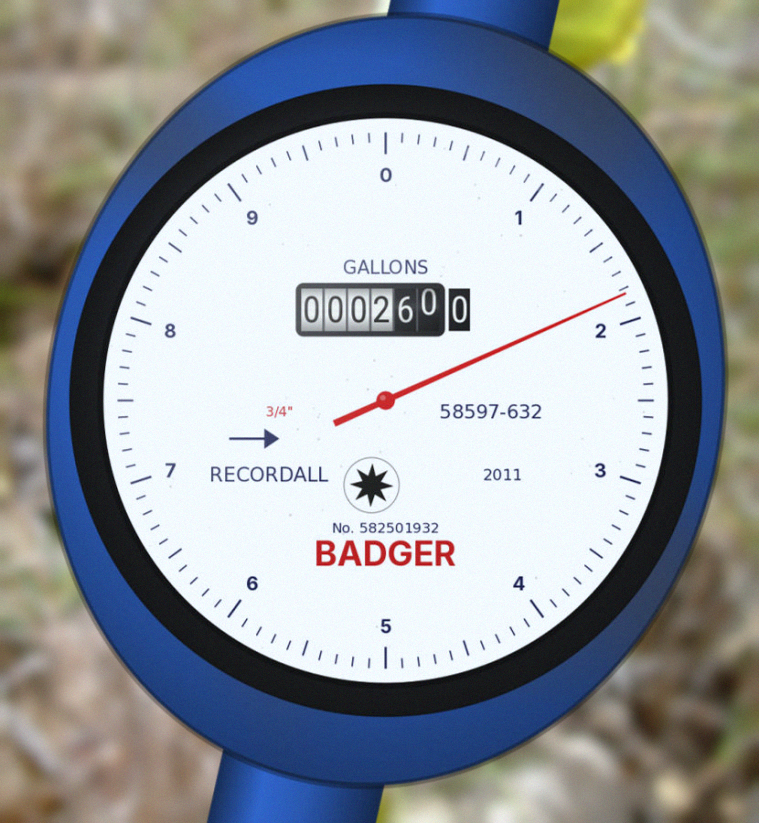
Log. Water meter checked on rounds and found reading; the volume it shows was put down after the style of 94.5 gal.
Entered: 2601.8 gal
